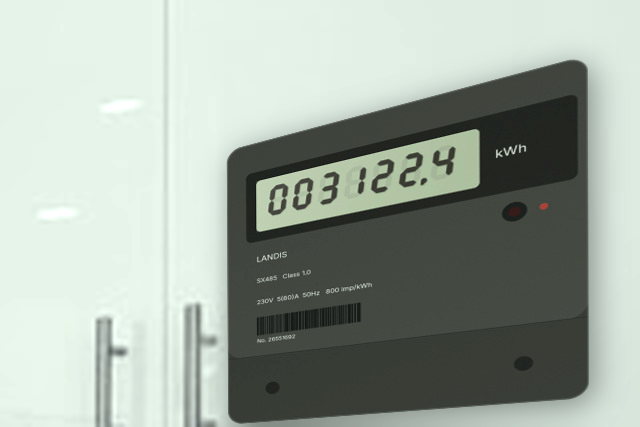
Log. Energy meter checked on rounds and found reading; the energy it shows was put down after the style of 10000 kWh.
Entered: 3122.4 kWh
